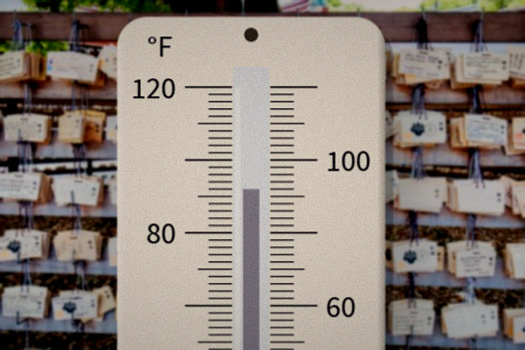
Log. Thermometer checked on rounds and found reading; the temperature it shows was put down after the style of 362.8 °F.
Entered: 92 °F
